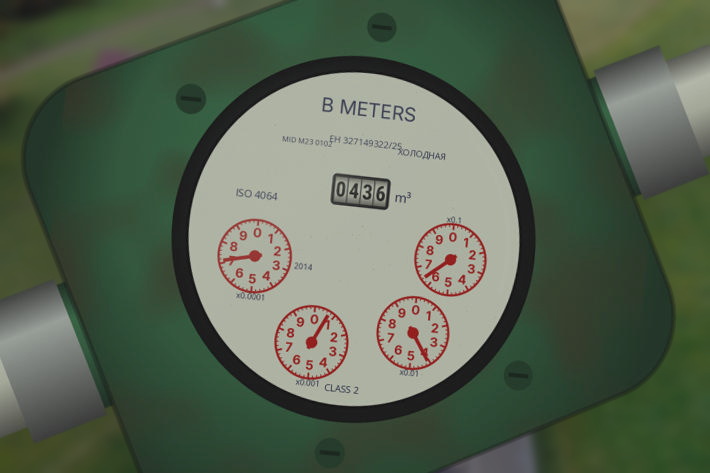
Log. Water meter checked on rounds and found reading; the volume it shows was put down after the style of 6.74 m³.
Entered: 436.6407 m³
